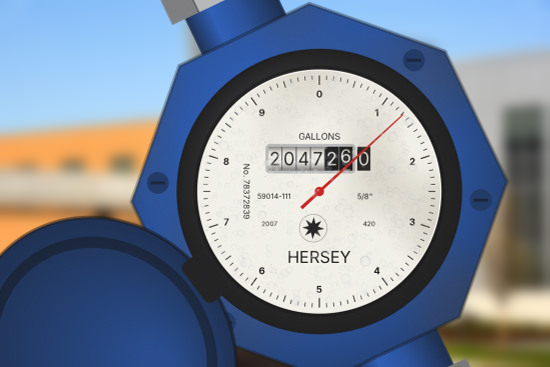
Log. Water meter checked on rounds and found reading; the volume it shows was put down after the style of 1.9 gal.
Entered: 2047261.3 gal
